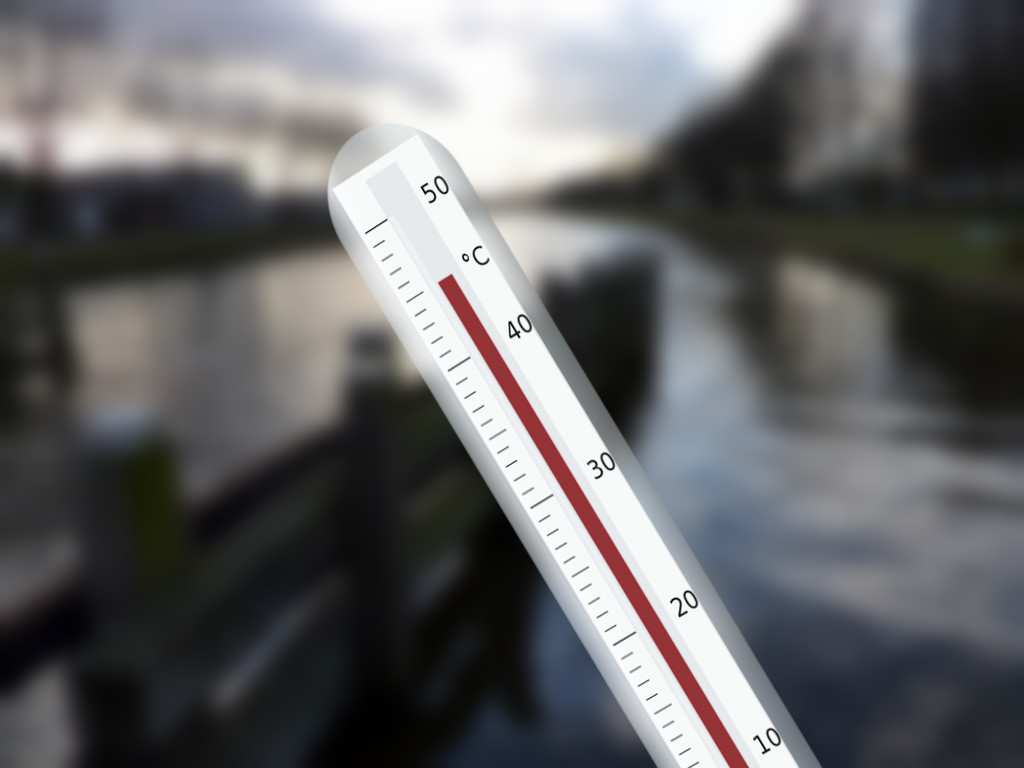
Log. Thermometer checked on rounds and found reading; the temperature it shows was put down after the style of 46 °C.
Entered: 45 °C
